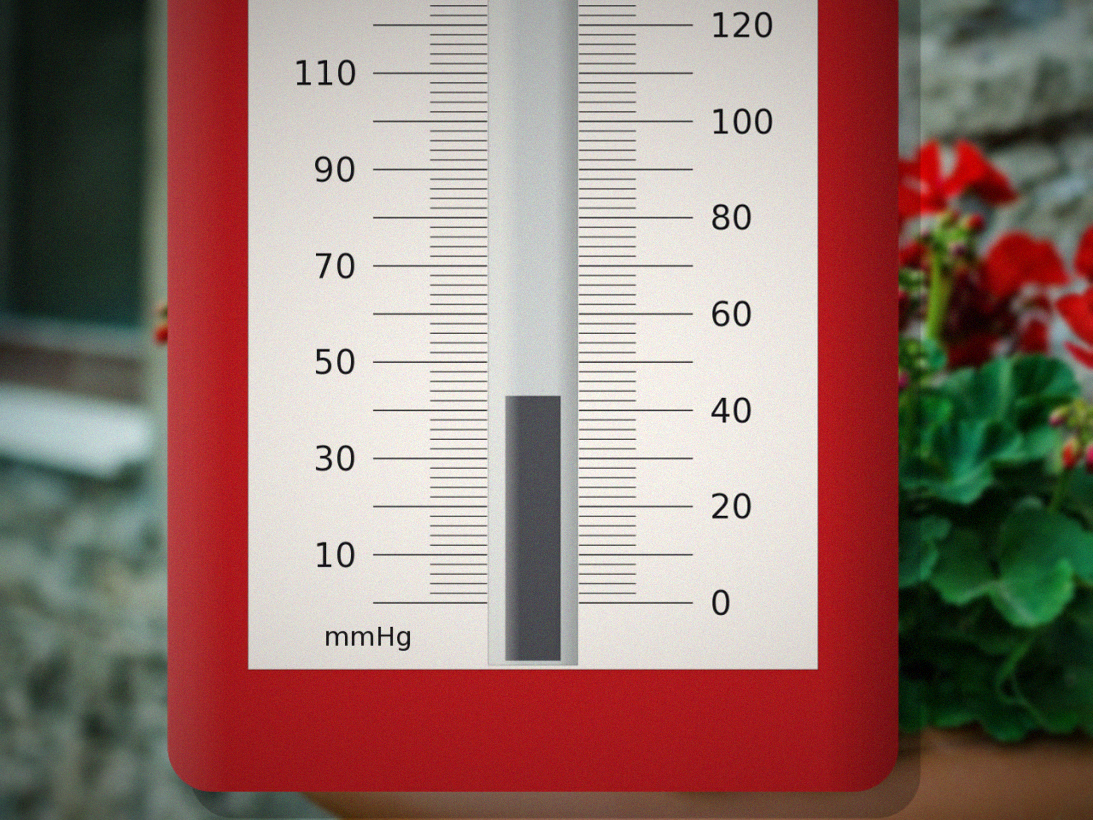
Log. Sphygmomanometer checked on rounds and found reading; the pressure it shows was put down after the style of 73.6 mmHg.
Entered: 43 mmHg
